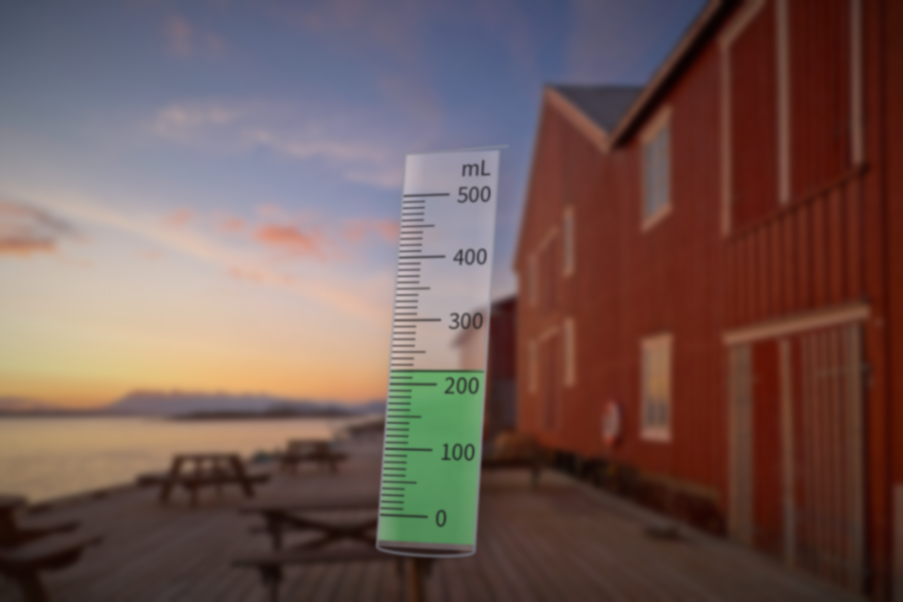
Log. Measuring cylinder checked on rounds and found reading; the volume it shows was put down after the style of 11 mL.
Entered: 220 mL
